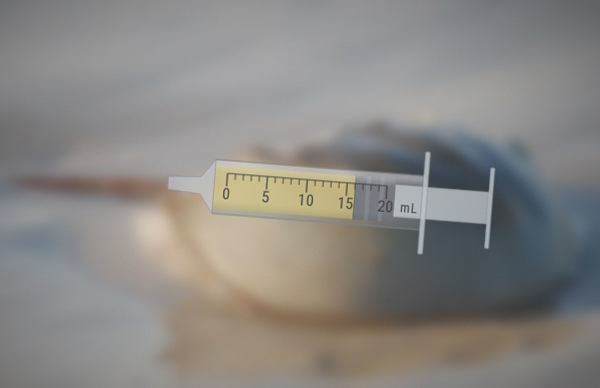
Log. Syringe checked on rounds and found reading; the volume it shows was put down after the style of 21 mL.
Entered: 16 mL
